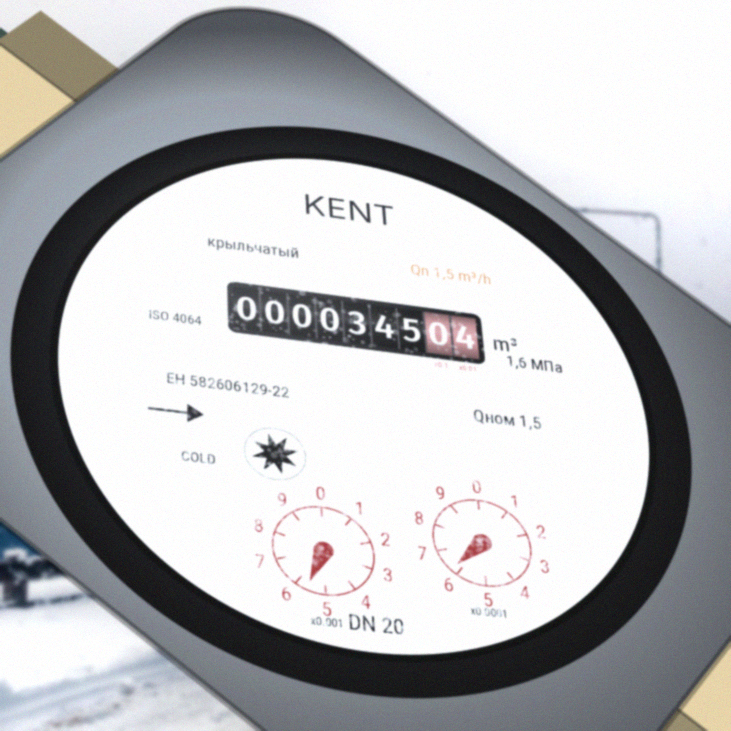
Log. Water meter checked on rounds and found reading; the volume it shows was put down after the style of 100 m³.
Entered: 345.0456 m³
